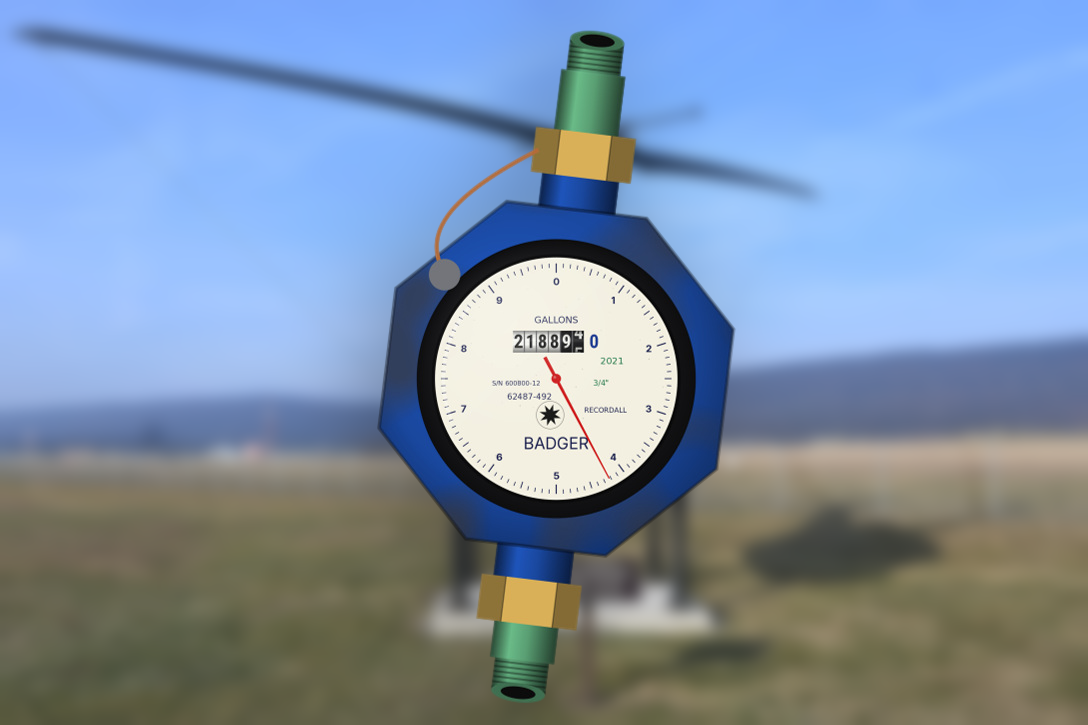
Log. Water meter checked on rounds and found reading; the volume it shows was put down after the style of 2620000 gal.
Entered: 2188944.2 gal
